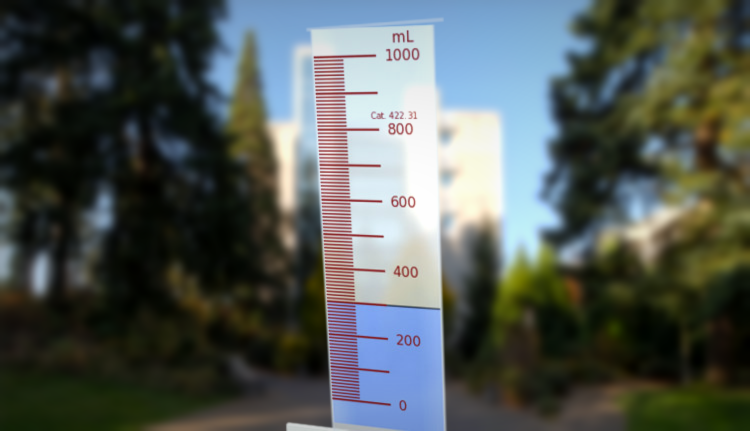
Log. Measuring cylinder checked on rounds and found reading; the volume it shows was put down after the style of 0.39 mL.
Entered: 300 mL
